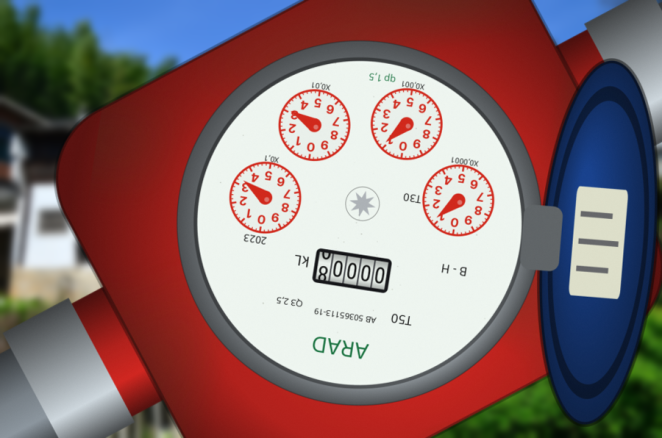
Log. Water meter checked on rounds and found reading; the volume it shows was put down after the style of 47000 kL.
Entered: 8.3311 kL
